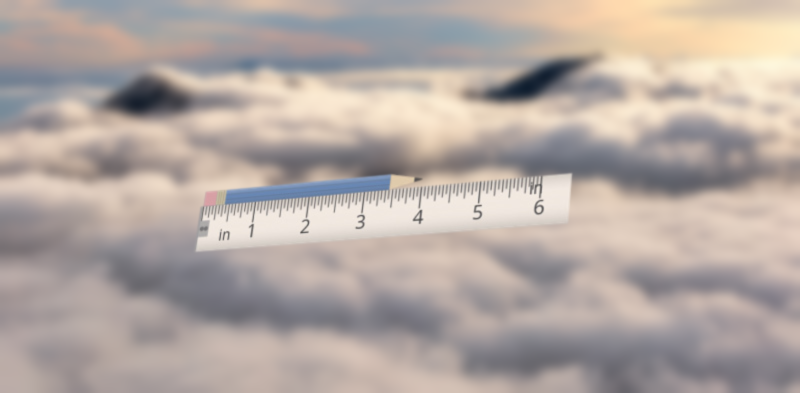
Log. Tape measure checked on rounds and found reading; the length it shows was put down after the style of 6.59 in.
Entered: 4 in
